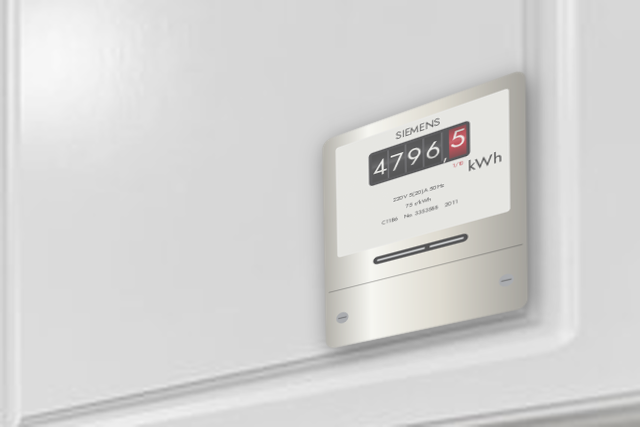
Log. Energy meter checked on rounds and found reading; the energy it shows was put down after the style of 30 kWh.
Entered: 4796.5 kWh
